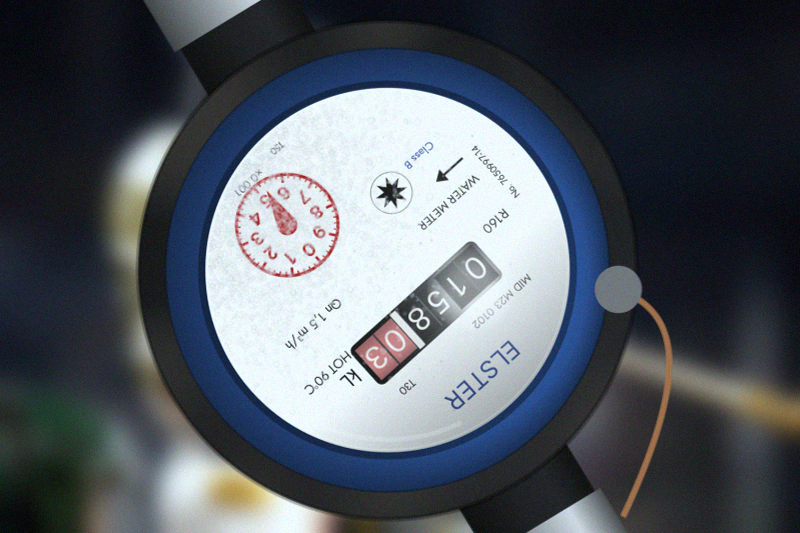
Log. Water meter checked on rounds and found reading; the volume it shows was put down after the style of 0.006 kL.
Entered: 158.035 kL
